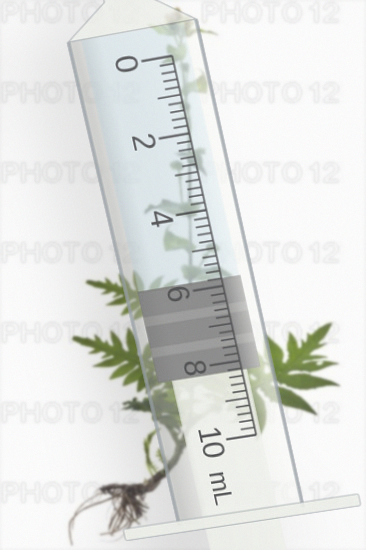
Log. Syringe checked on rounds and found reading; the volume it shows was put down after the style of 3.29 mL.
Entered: 5.8 mL
